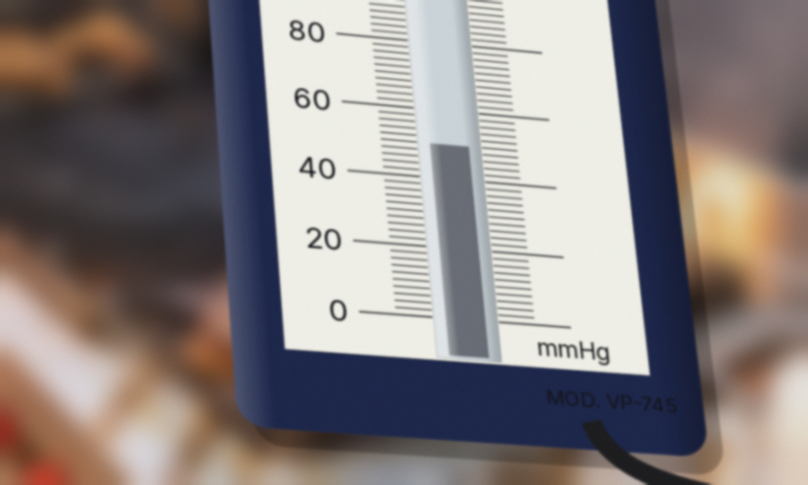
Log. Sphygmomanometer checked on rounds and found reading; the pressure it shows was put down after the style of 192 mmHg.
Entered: 50 mmHg
